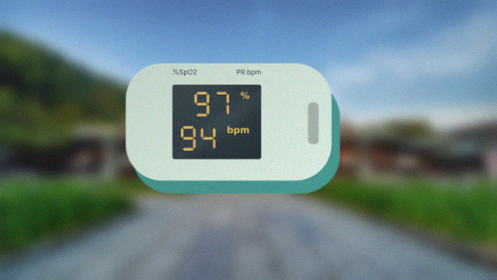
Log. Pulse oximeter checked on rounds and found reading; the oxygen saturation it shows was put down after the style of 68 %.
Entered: 97 %
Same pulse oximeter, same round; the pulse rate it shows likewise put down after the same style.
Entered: 94 bpm
